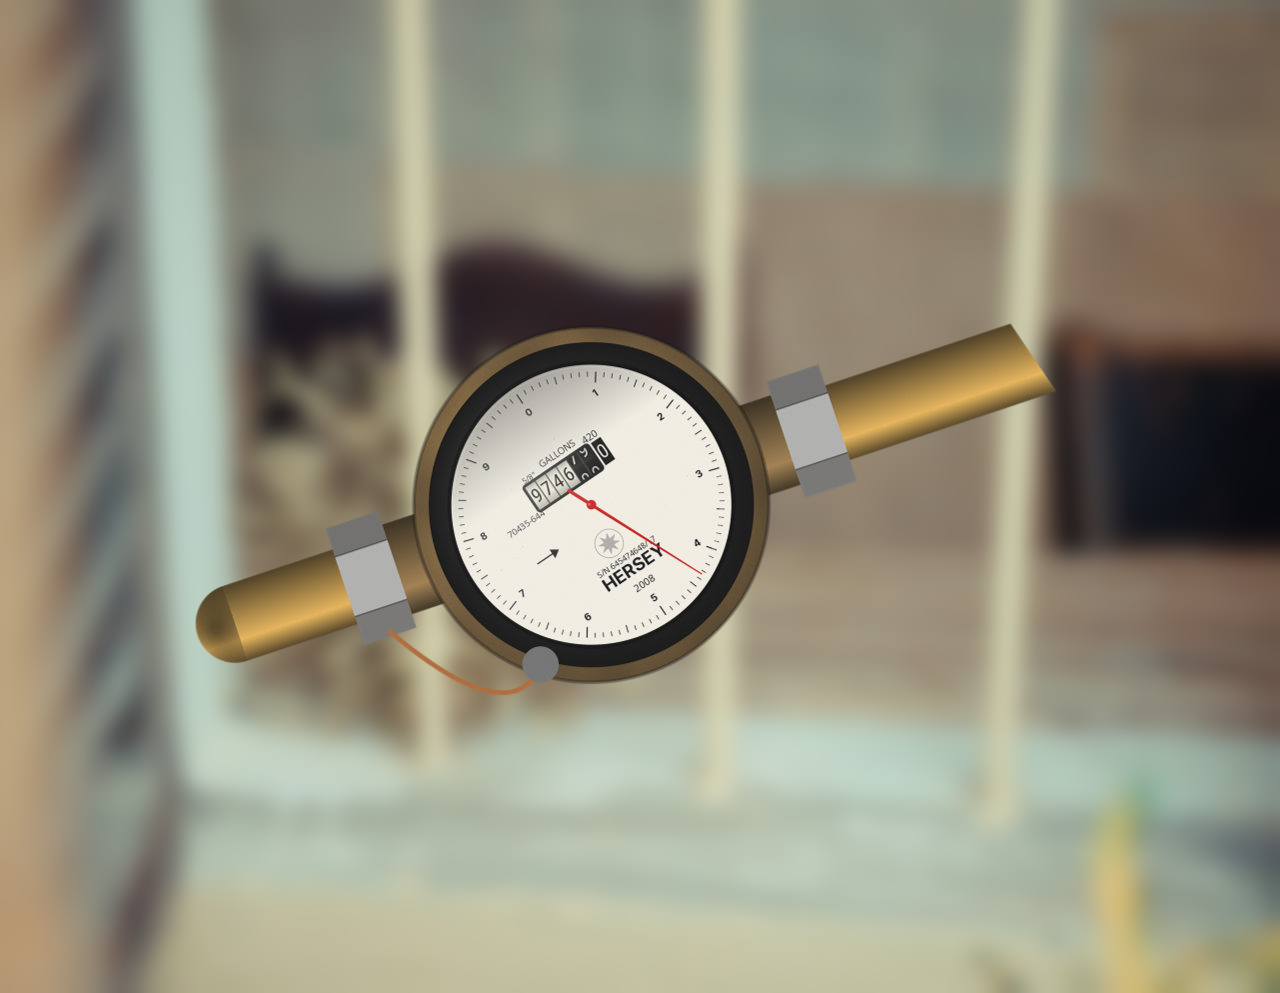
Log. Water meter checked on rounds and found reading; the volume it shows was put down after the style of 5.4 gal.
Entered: 9746794.3 gal
